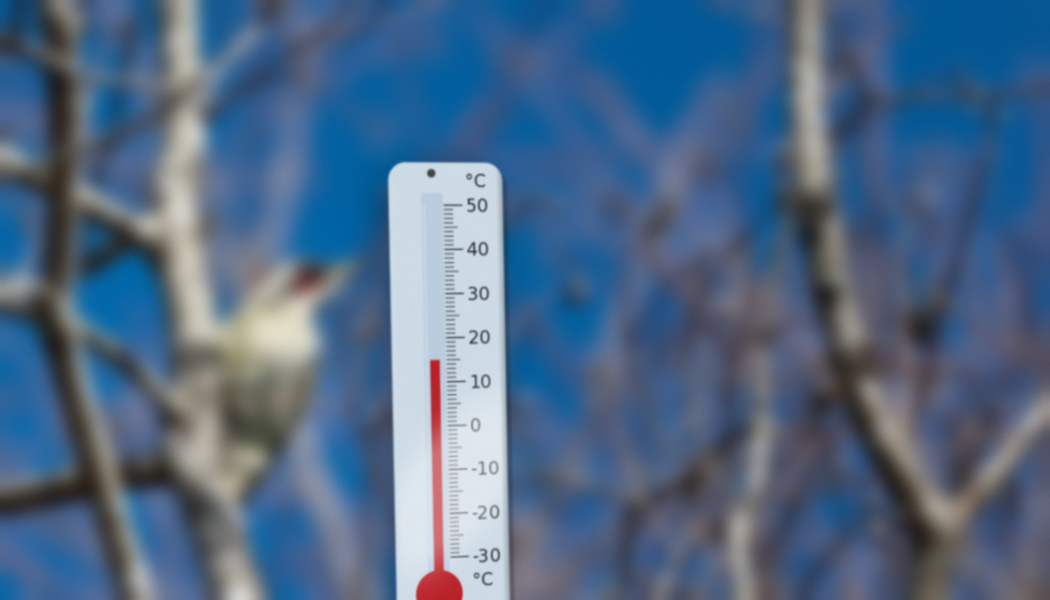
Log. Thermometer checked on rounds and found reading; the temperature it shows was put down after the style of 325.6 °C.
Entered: 15 °C
